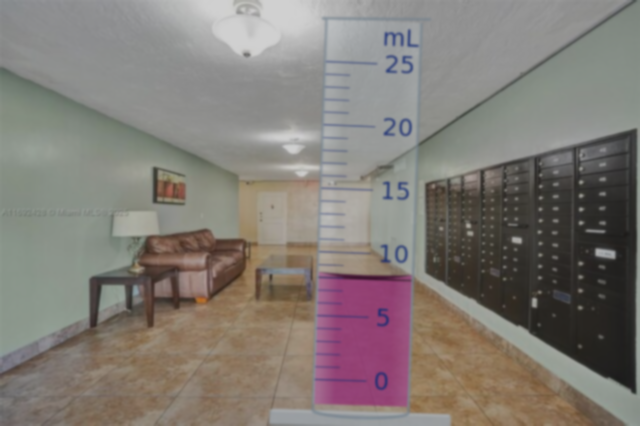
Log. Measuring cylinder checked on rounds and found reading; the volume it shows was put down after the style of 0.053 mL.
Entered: 8 mL
